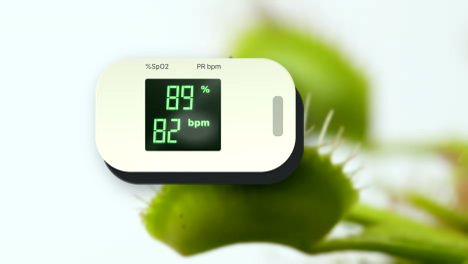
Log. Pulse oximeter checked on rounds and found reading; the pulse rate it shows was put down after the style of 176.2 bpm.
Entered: 82 bpm
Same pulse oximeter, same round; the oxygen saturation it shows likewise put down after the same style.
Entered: 89 %
